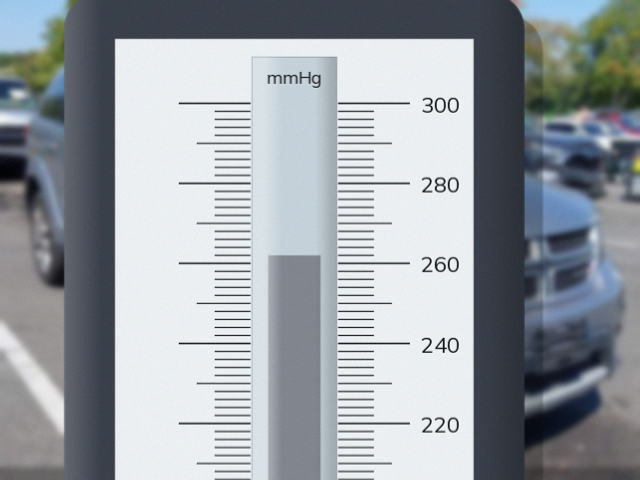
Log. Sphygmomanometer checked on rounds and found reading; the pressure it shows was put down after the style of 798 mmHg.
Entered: 262 mmHg
